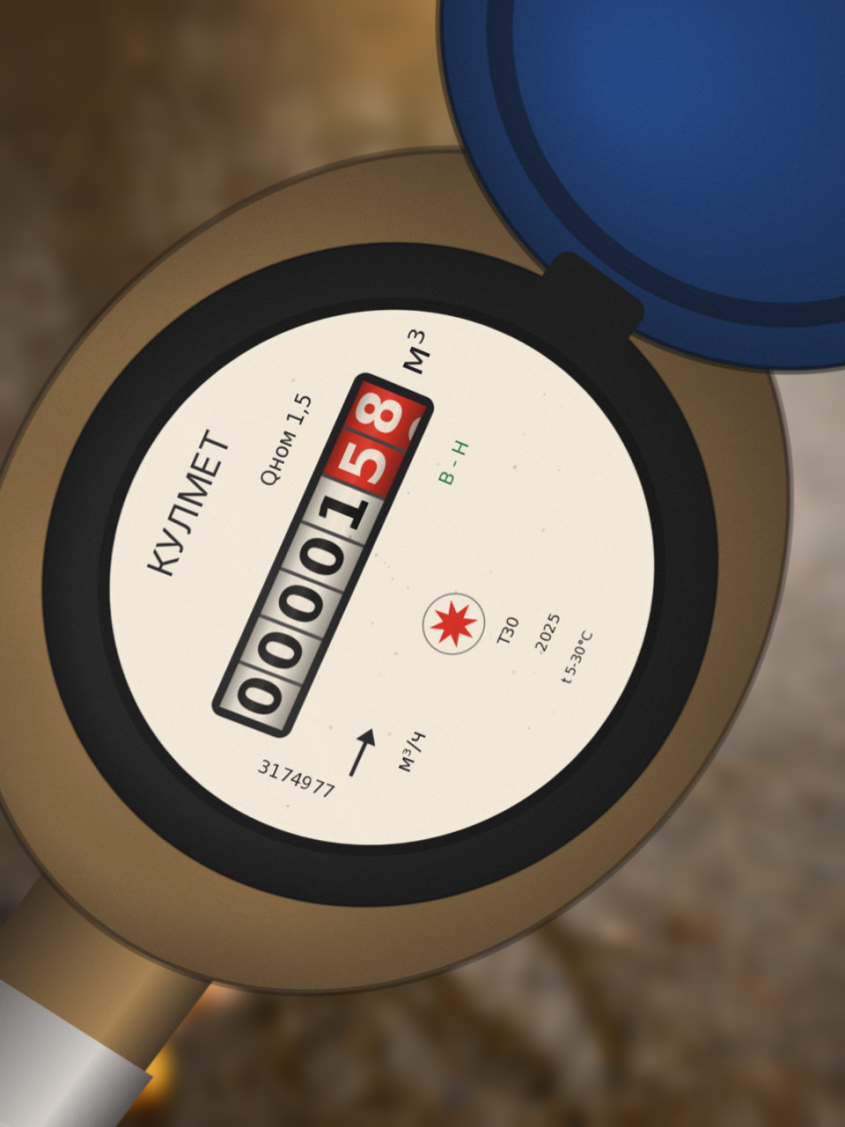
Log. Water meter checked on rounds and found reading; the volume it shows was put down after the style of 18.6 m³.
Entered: 1.58 m³
